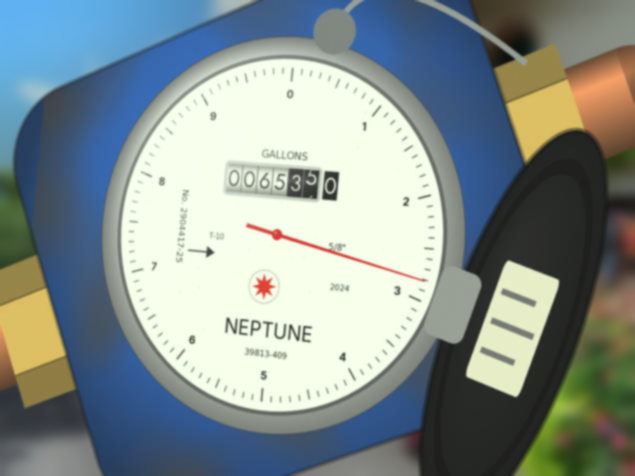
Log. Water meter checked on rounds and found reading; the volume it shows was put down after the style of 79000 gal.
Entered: 65352.8 gal
